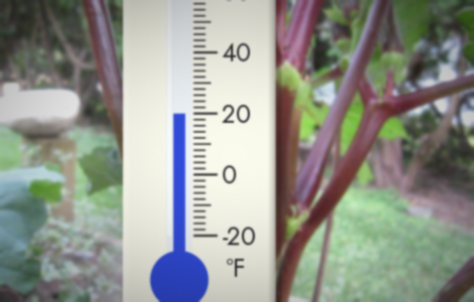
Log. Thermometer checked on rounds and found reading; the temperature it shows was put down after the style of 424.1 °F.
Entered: 20 °F
